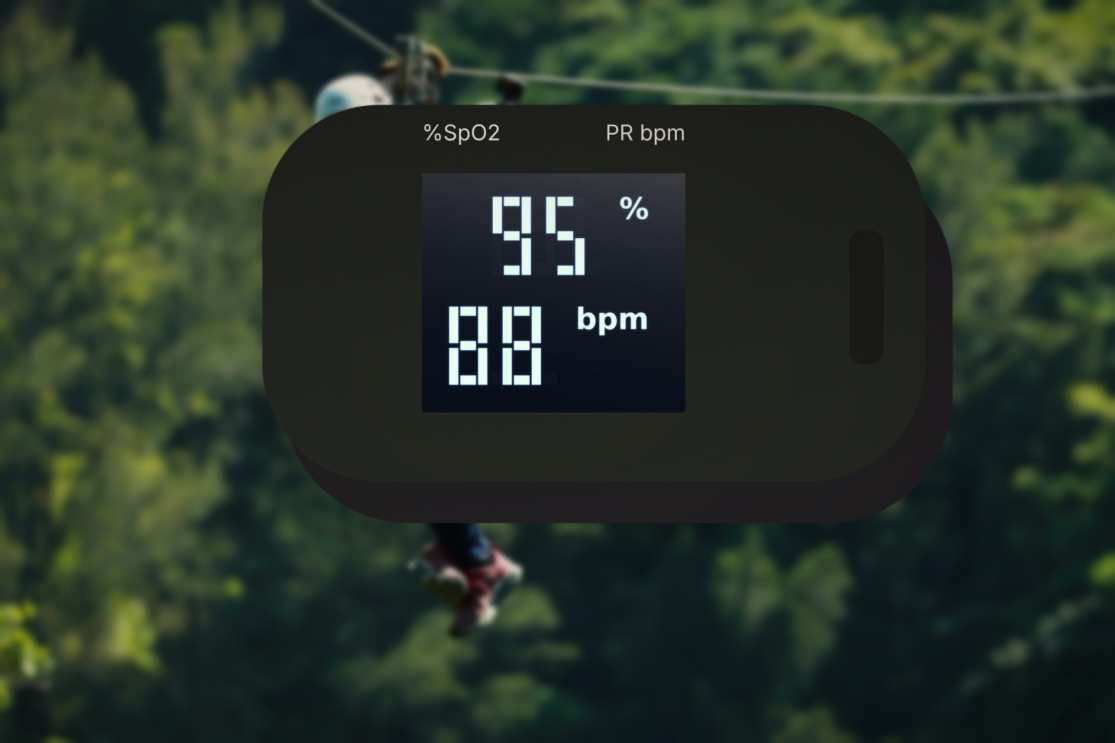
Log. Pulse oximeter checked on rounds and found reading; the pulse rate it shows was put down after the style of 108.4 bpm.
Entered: 88 bpm
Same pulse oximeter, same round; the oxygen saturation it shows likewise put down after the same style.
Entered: 95 %
